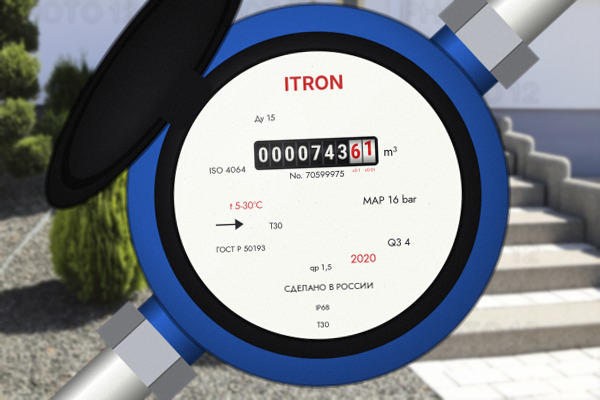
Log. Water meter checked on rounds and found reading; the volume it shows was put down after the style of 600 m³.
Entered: 743.61 m³
